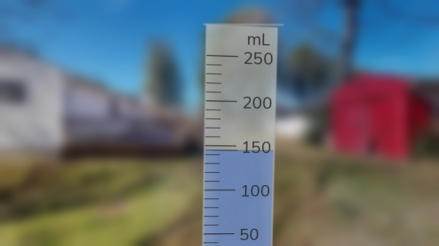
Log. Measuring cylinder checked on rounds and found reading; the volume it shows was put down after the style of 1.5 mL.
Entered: 145 mL
